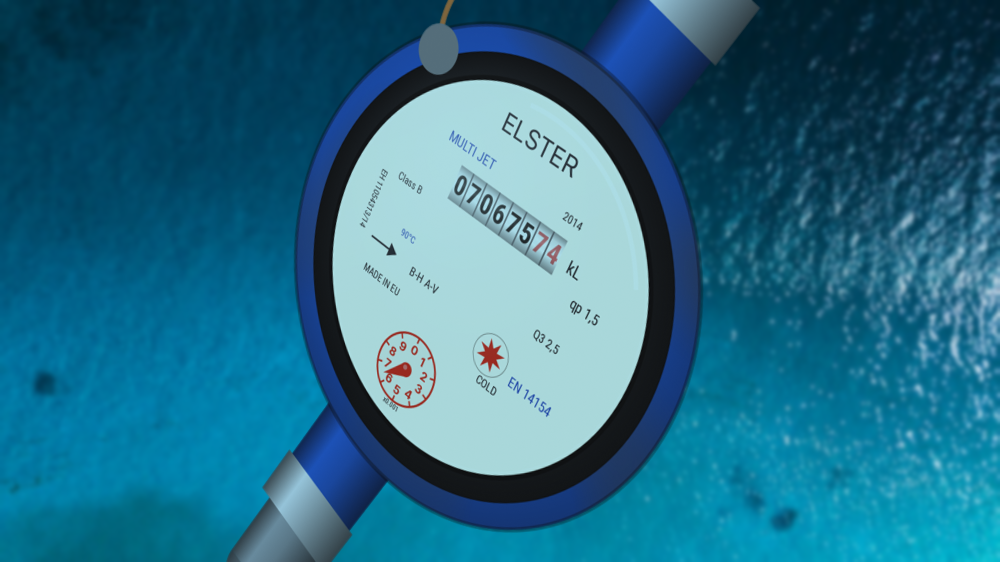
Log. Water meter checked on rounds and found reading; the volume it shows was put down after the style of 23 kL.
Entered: 70675.746 kL
